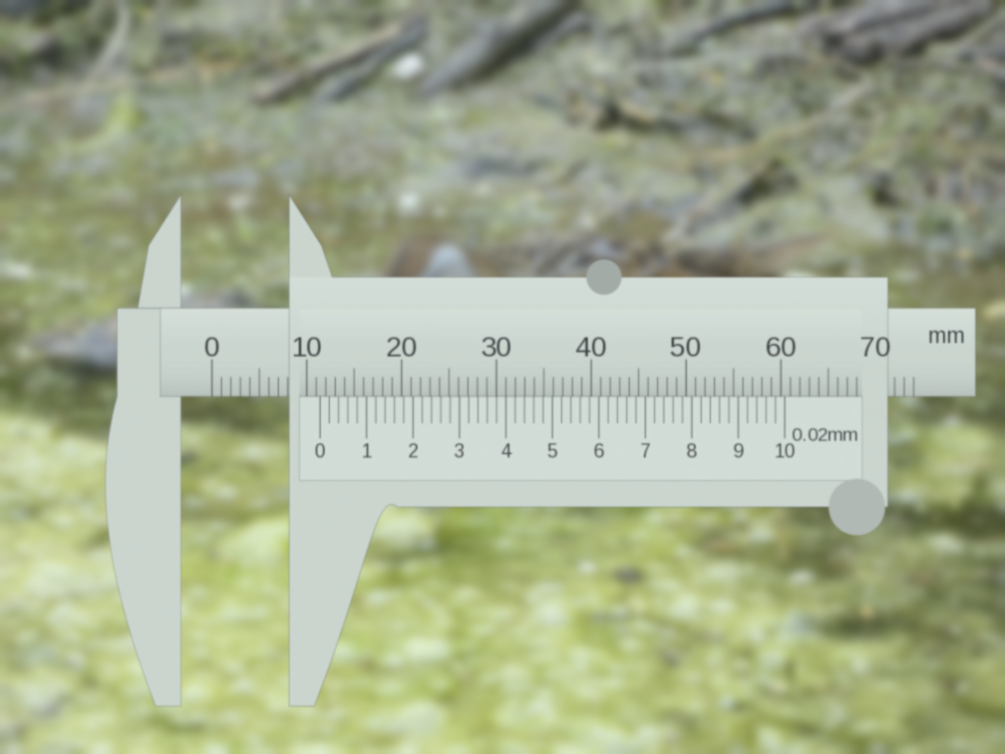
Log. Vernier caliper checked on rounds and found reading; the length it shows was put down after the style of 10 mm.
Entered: 11.4 mm
